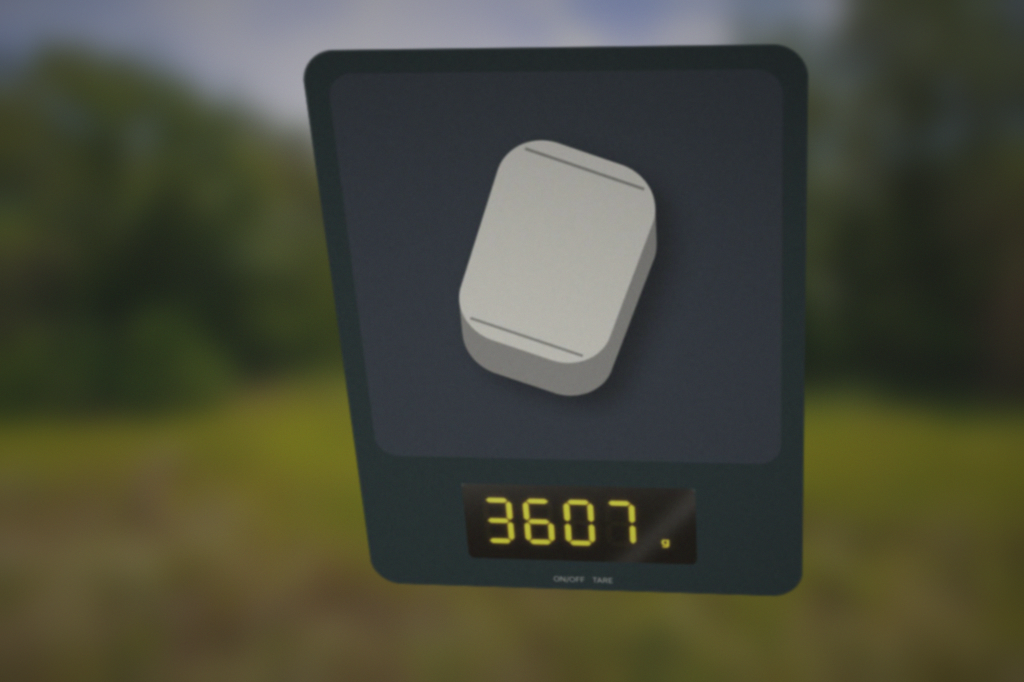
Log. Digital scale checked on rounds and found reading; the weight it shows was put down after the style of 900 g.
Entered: 3607 g
